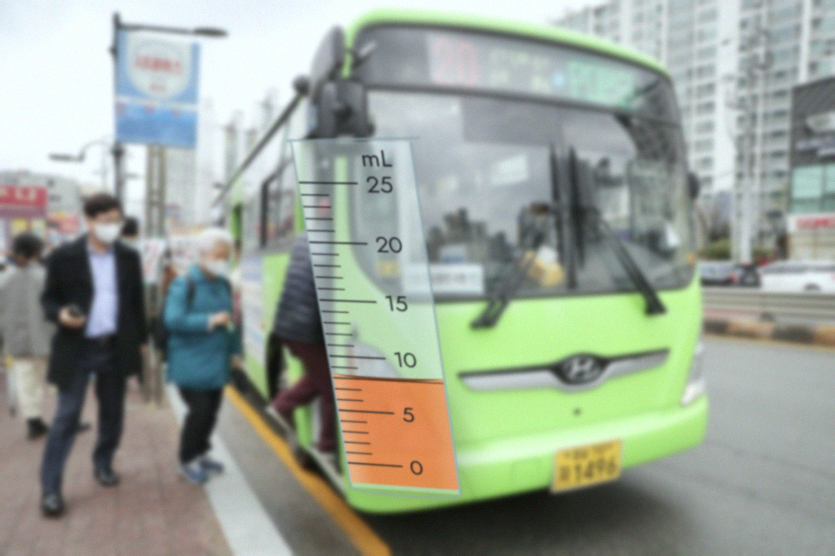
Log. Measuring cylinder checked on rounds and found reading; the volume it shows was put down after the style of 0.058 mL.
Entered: 8 mL
